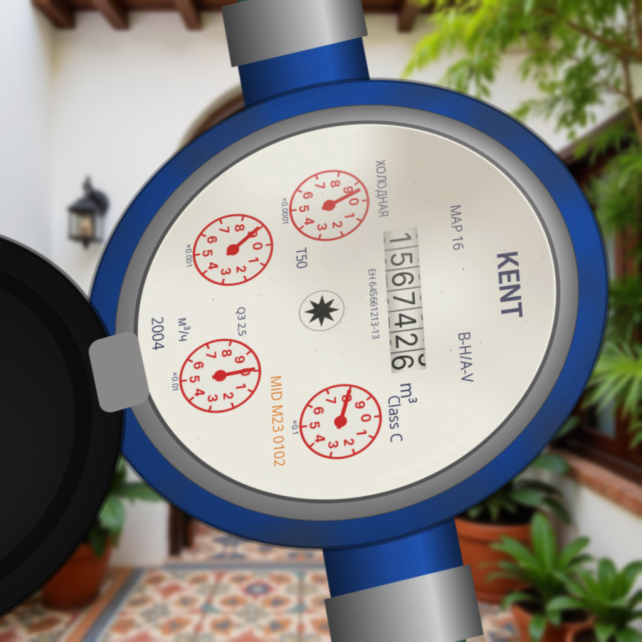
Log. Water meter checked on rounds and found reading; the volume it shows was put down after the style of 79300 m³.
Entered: 1567425.7989 m³
